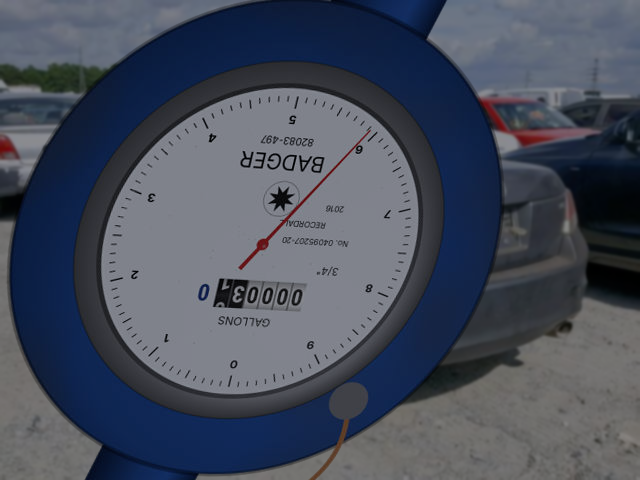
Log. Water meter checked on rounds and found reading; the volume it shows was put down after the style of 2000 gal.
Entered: 305.9 gal
